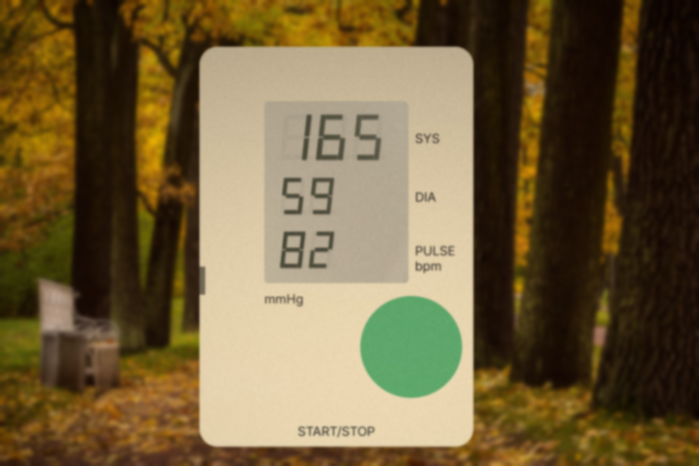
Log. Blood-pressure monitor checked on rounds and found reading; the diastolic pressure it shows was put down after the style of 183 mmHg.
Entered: 59 mmHg
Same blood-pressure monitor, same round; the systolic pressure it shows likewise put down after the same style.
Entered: 165 mmHg
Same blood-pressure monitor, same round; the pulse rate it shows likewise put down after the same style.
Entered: 82 bpm
